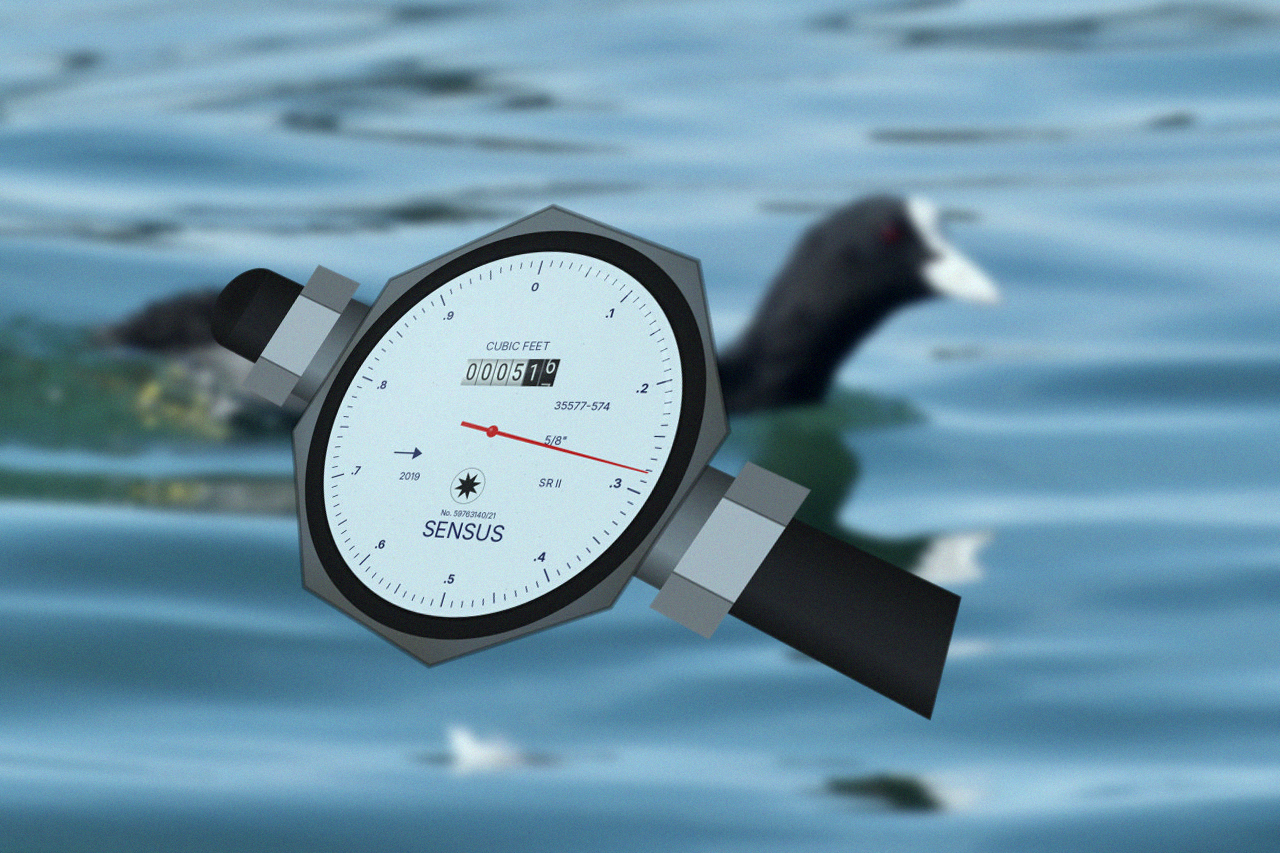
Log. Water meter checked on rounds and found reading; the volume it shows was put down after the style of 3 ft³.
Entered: 516.28 ft³
